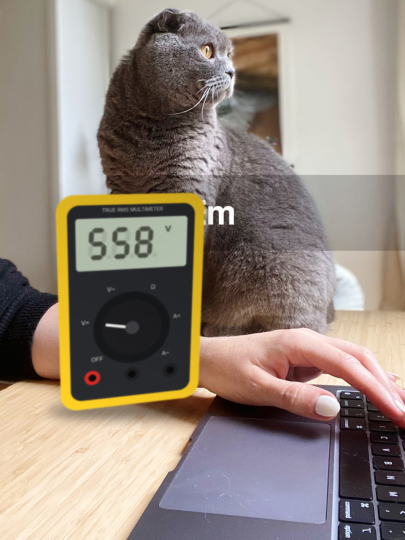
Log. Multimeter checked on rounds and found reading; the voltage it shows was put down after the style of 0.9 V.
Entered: 558 V
